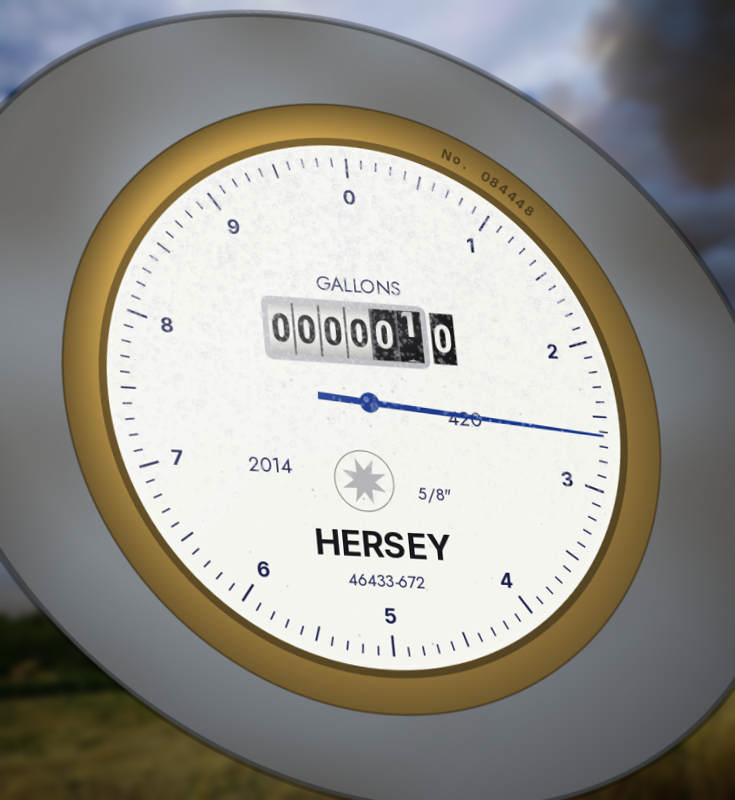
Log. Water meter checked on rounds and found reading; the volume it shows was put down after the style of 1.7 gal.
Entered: 12.6 gal
